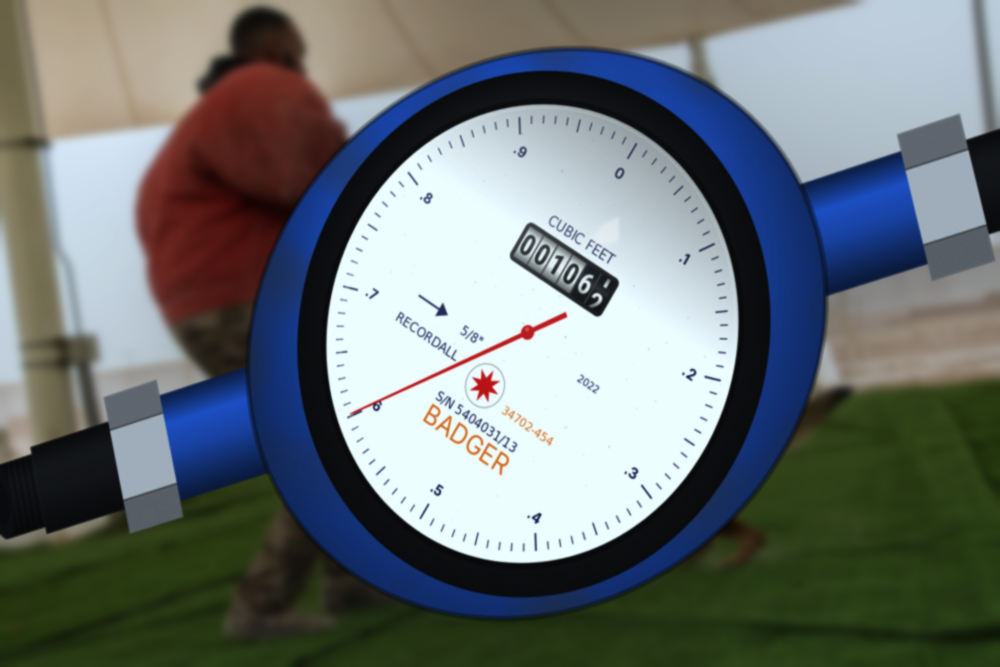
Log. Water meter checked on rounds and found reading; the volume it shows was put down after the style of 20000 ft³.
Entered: 1061.60 ft³
